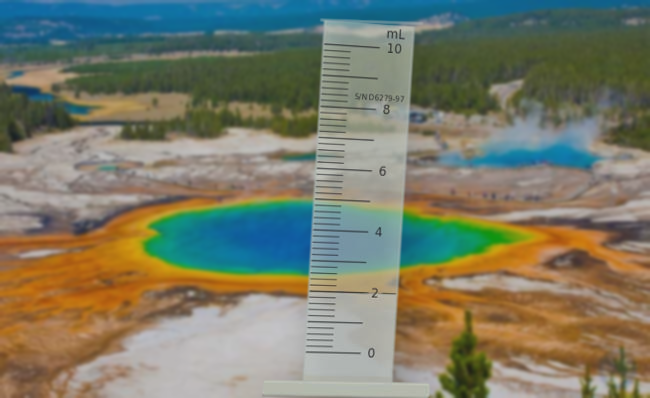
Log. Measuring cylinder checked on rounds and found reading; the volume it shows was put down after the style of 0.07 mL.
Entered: 2 mL
